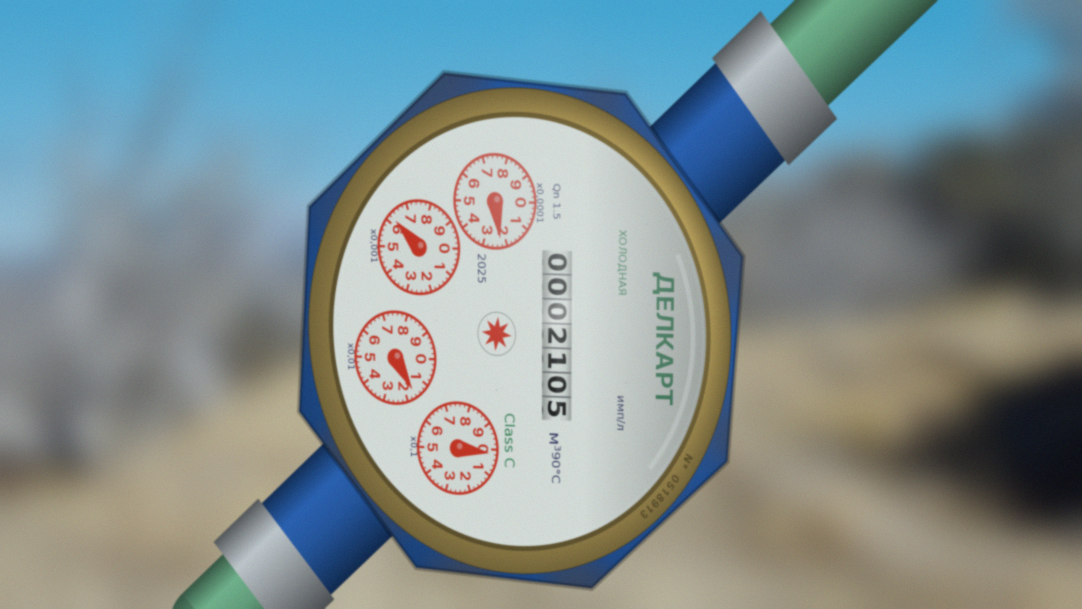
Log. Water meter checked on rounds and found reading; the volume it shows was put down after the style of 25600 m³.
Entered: 2105.0162 m³
